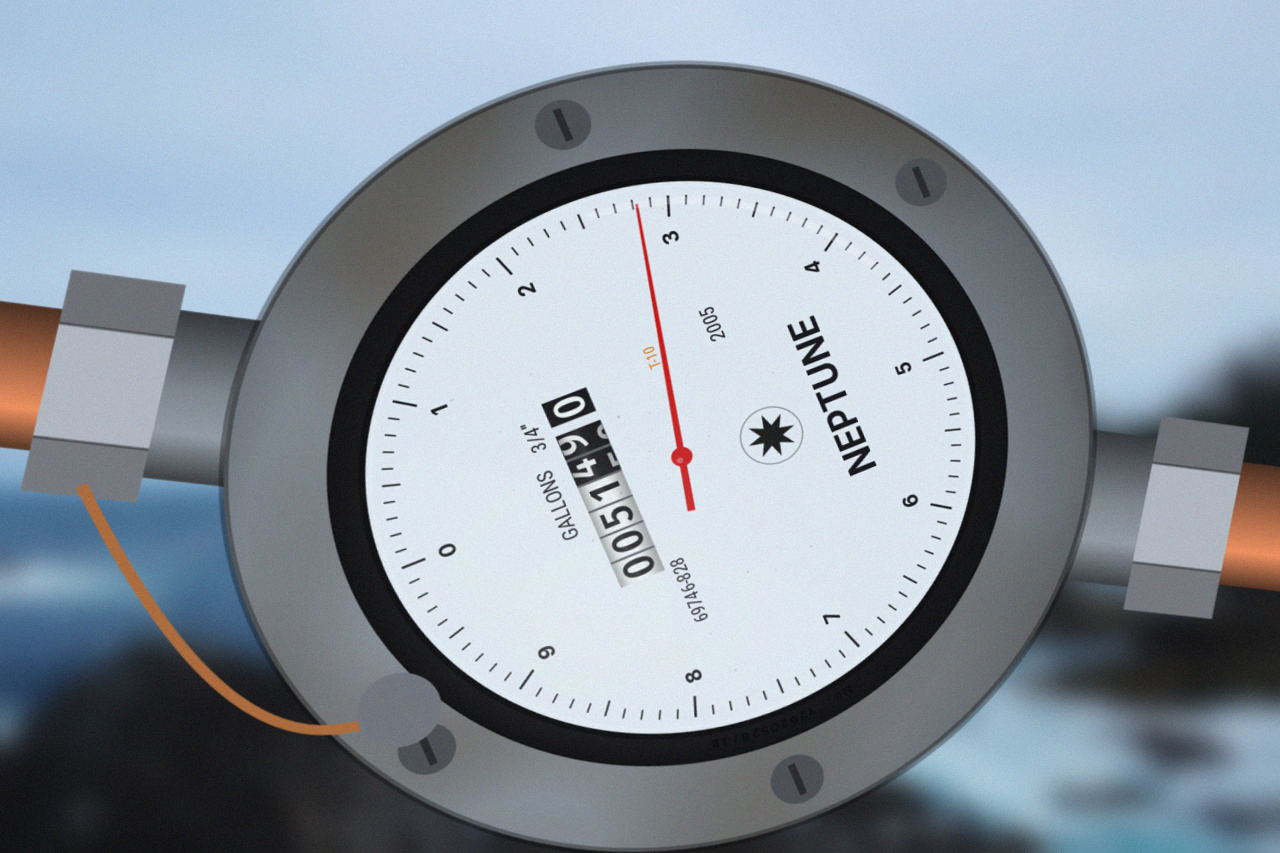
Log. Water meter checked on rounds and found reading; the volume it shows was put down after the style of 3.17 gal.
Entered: 51492.8 gal
